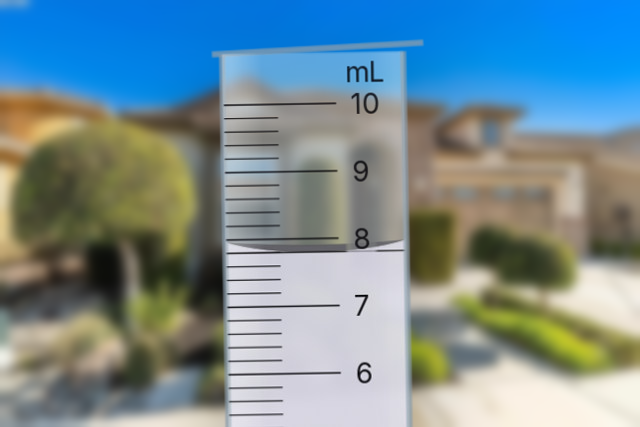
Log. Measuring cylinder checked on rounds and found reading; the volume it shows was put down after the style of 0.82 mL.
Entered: 7.8 mL
